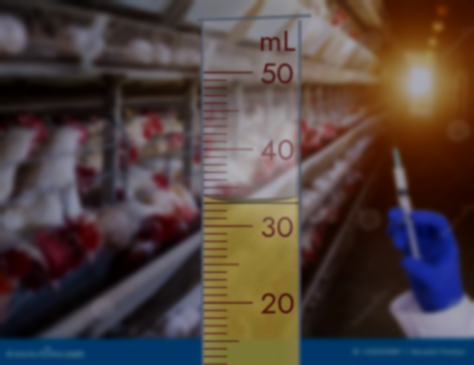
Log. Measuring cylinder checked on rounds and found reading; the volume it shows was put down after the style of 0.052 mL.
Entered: 33 mL
